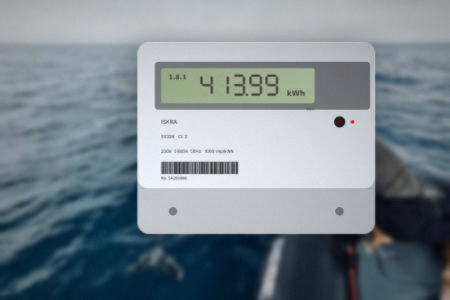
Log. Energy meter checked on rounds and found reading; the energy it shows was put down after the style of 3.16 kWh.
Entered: 413.99 kWh
